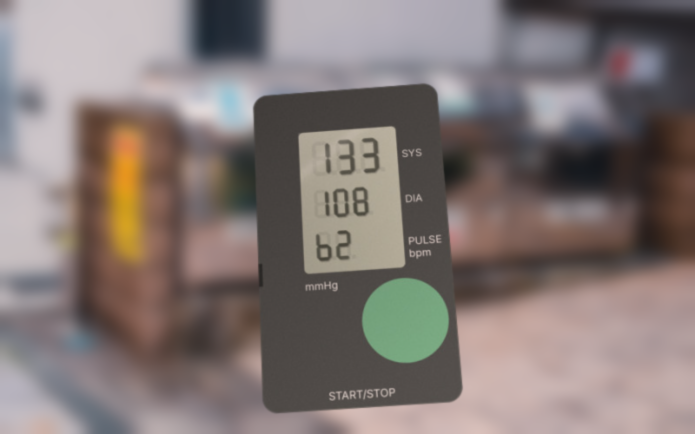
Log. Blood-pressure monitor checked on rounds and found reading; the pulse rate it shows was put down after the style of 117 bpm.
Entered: 62 bpm
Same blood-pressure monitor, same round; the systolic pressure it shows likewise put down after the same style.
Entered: 133 mmHg
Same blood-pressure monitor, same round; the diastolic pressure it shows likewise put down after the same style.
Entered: 108 mmHg
